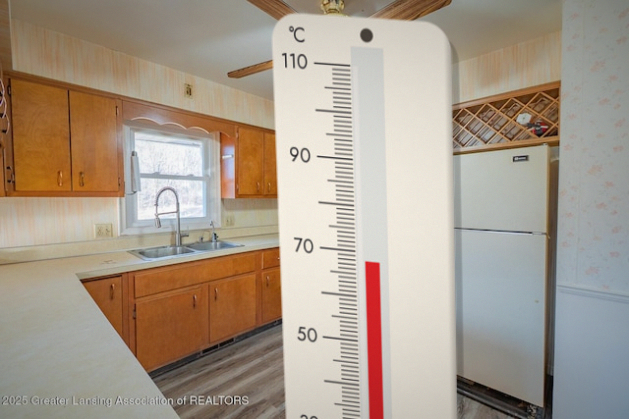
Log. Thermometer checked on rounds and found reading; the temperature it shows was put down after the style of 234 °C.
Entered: 68 °C
